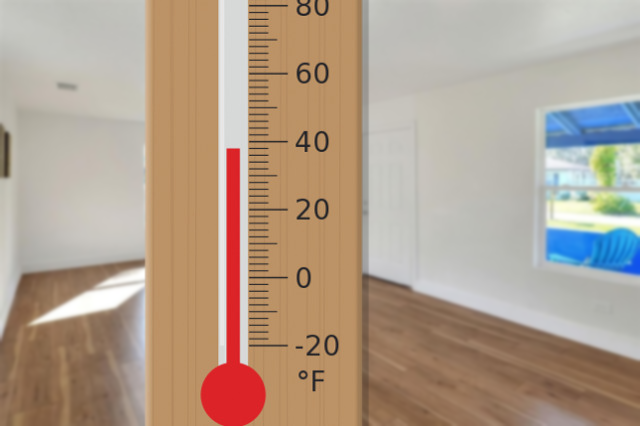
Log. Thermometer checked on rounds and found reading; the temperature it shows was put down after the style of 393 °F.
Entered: 38 °F
